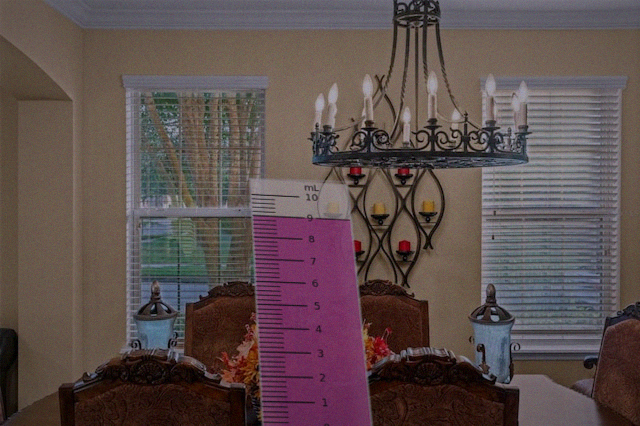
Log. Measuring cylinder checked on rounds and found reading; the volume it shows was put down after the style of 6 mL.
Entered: 9 mL
